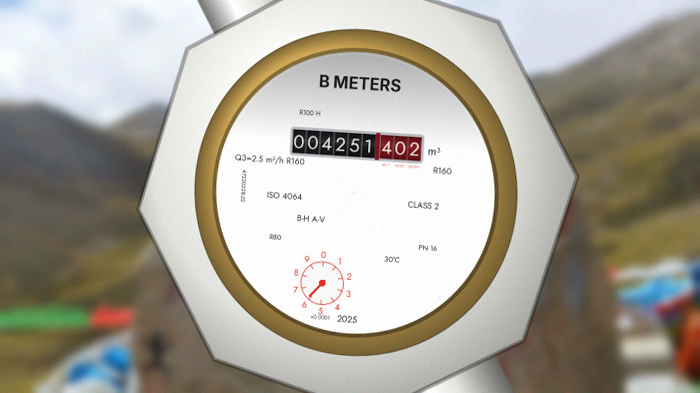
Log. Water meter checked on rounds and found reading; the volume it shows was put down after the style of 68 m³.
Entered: 4251.4026 m³
